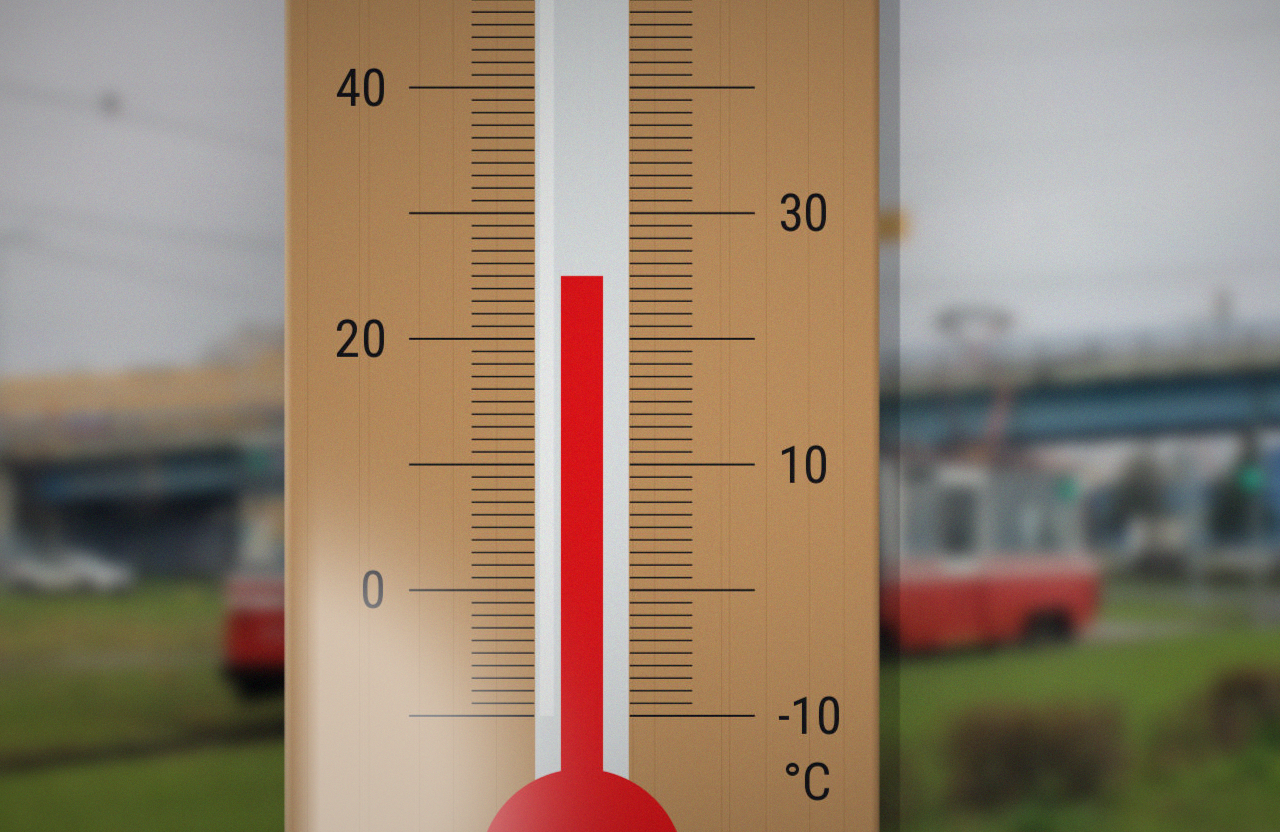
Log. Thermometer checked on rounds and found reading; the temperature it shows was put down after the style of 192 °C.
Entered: 25 °C
